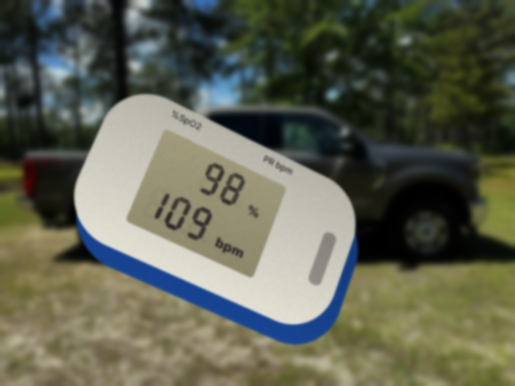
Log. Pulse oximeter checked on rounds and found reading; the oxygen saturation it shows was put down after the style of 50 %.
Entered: 98 %
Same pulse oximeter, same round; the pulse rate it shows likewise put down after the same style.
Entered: 109 bpm
